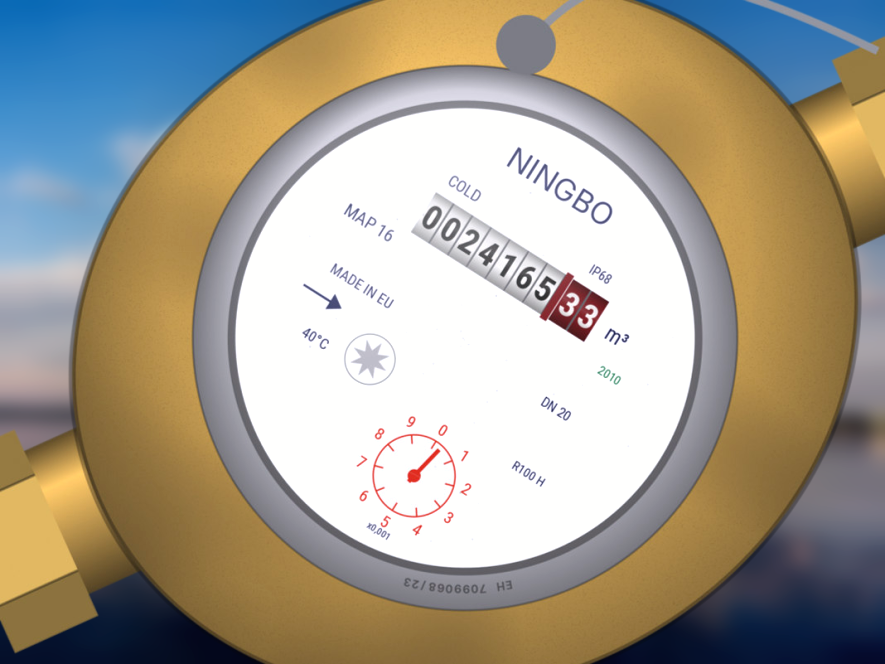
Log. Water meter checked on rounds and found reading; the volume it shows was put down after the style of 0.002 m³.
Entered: 24165.330 m³
